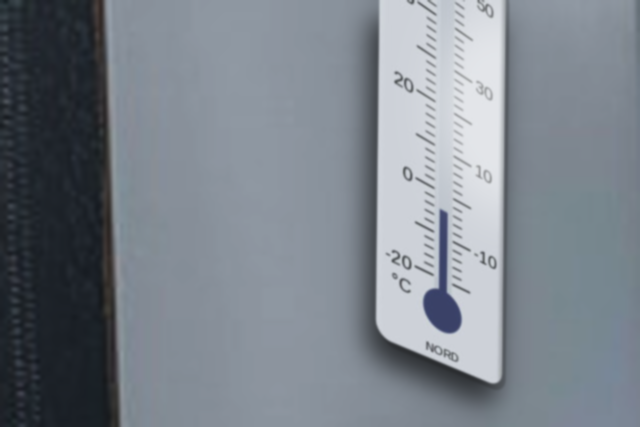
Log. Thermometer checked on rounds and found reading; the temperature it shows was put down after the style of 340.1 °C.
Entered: -4 °C
